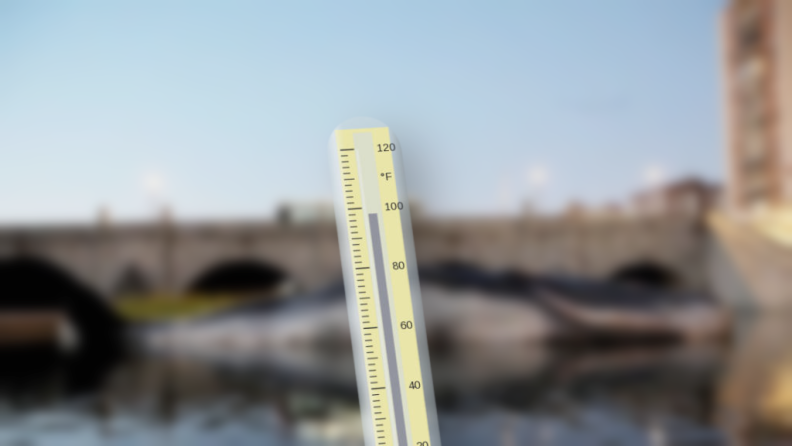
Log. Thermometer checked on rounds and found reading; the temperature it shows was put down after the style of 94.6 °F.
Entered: 98 °F
